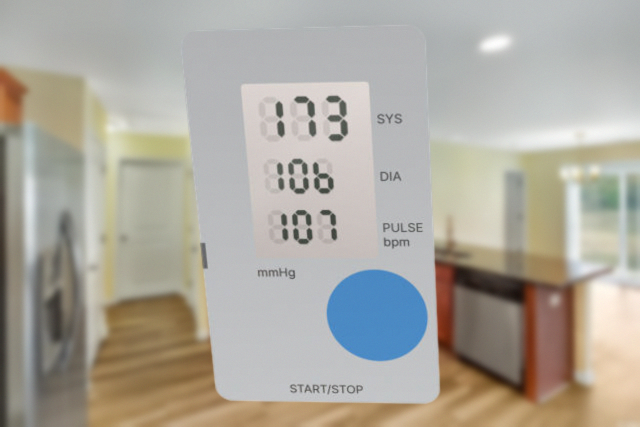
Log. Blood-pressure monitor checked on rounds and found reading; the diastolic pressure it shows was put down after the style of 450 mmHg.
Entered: 106 mmHg
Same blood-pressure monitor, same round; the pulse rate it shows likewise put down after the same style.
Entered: 107 bpm
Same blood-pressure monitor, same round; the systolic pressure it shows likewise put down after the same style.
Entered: 173 mmHg
